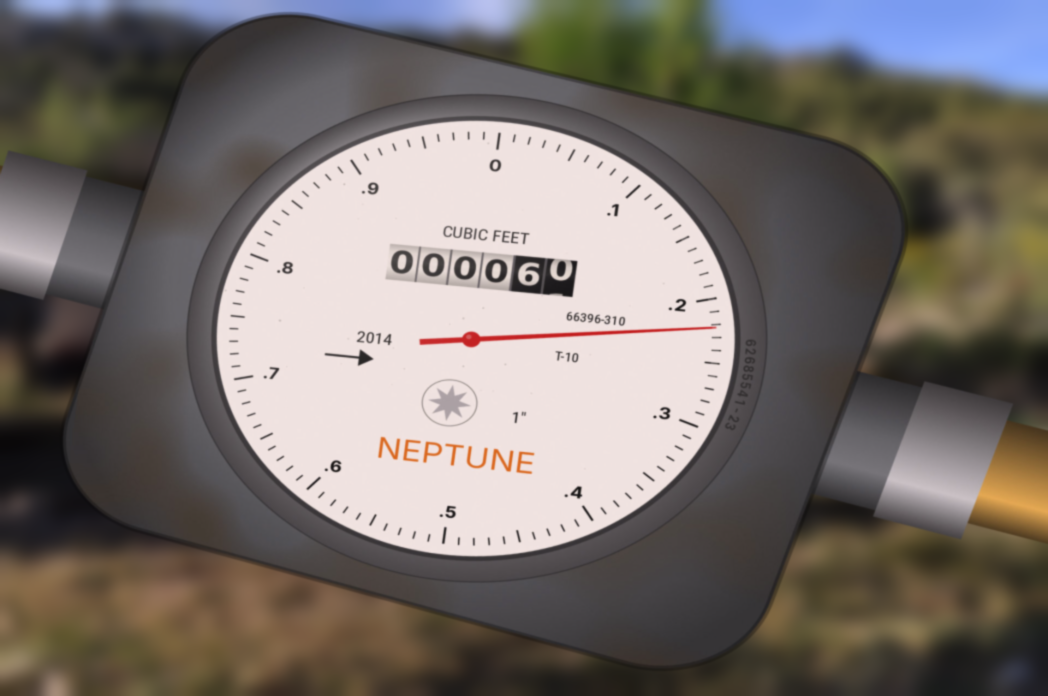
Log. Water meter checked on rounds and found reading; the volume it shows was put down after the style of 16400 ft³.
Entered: 60.22 ft³
